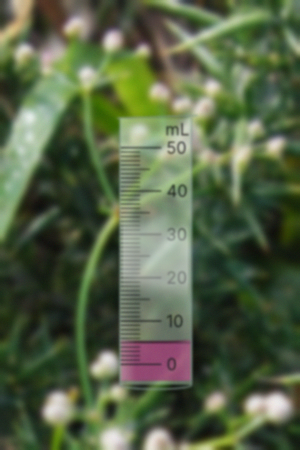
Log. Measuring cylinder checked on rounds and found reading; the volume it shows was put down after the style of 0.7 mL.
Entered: 5 mL
